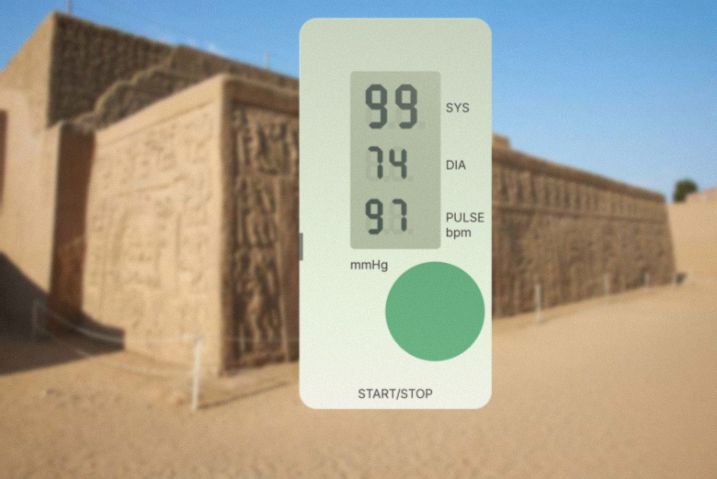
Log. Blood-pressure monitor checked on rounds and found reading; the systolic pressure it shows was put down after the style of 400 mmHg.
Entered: 99 mmHg
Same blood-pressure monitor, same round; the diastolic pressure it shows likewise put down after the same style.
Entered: 74 mmHg
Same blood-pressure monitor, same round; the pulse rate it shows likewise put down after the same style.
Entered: 97 bpm
